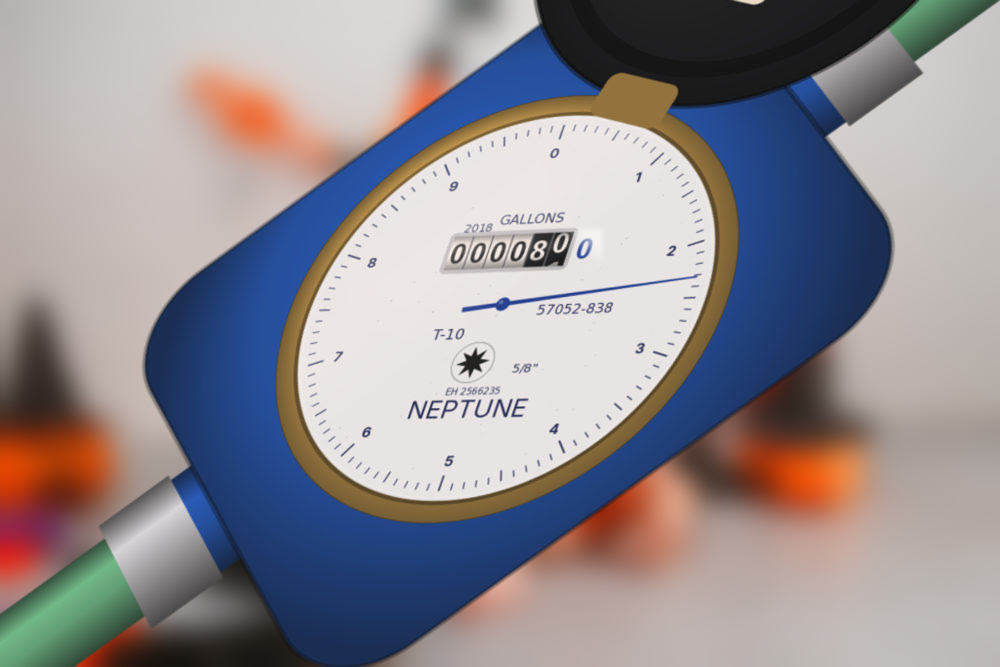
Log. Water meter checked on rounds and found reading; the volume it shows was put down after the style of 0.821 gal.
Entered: 802.3 gal
